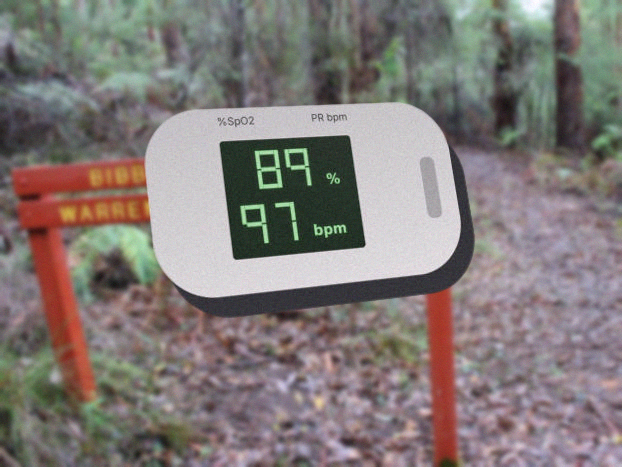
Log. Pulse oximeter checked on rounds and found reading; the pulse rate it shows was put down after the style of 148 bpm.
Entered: 97 bpm
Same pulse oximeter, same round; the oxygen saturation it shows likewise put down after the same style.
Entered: 89 %
